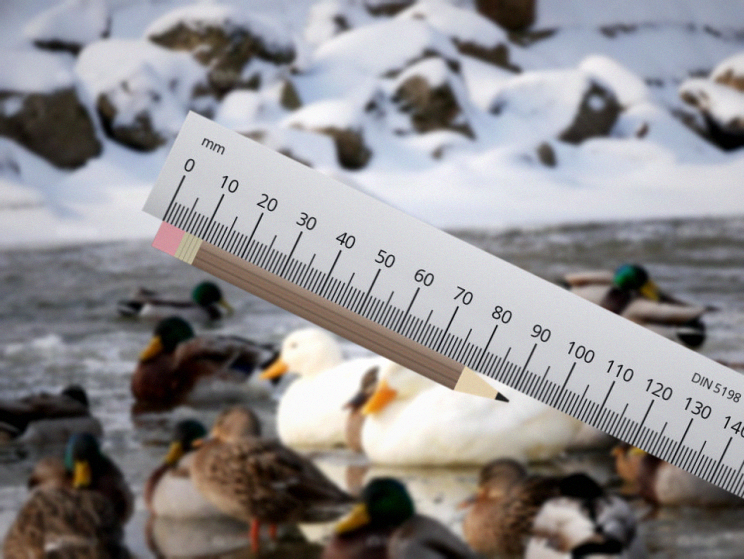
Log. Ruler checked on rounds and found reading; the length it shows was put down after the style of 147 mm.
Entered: 90 mm
